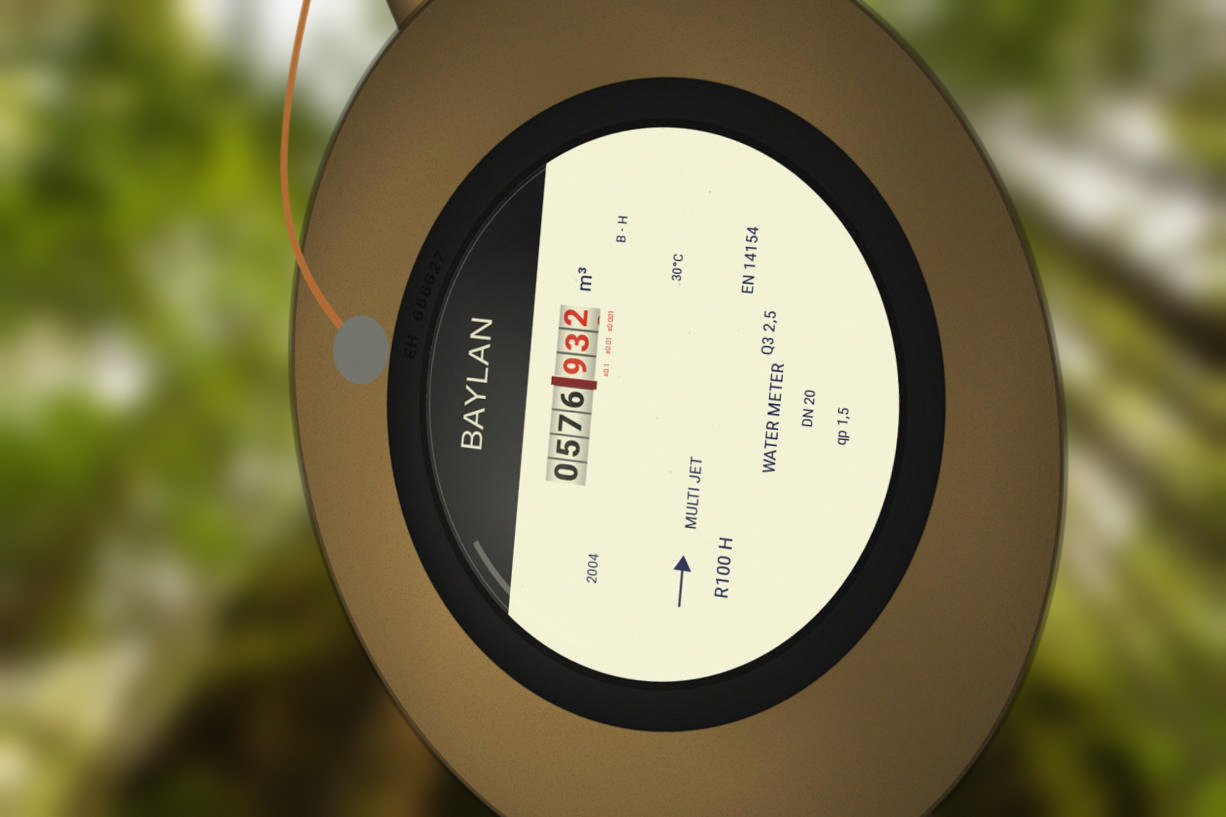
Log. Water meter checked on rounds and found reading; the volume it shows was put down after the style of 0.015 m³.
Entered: 576.932 m³
